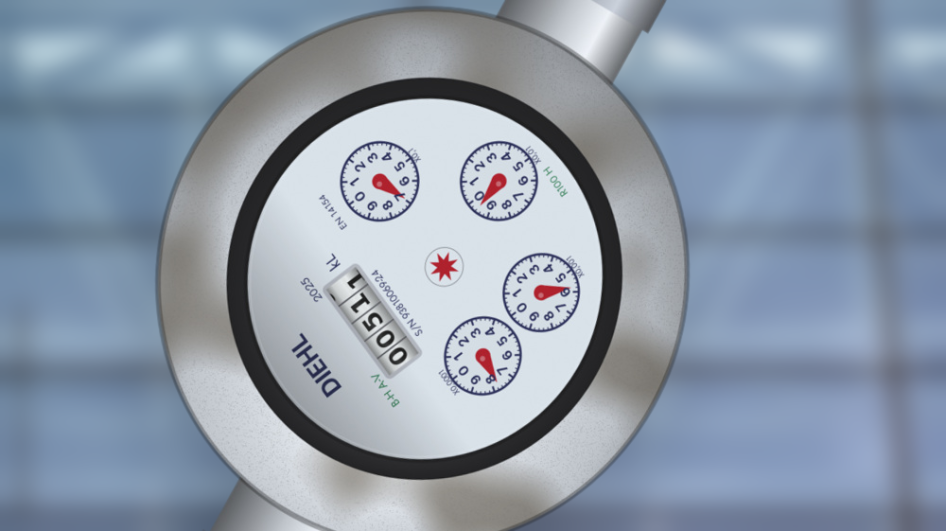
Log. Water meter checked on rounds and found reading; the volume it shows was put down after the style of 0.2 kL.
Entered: 510.6957 kL
